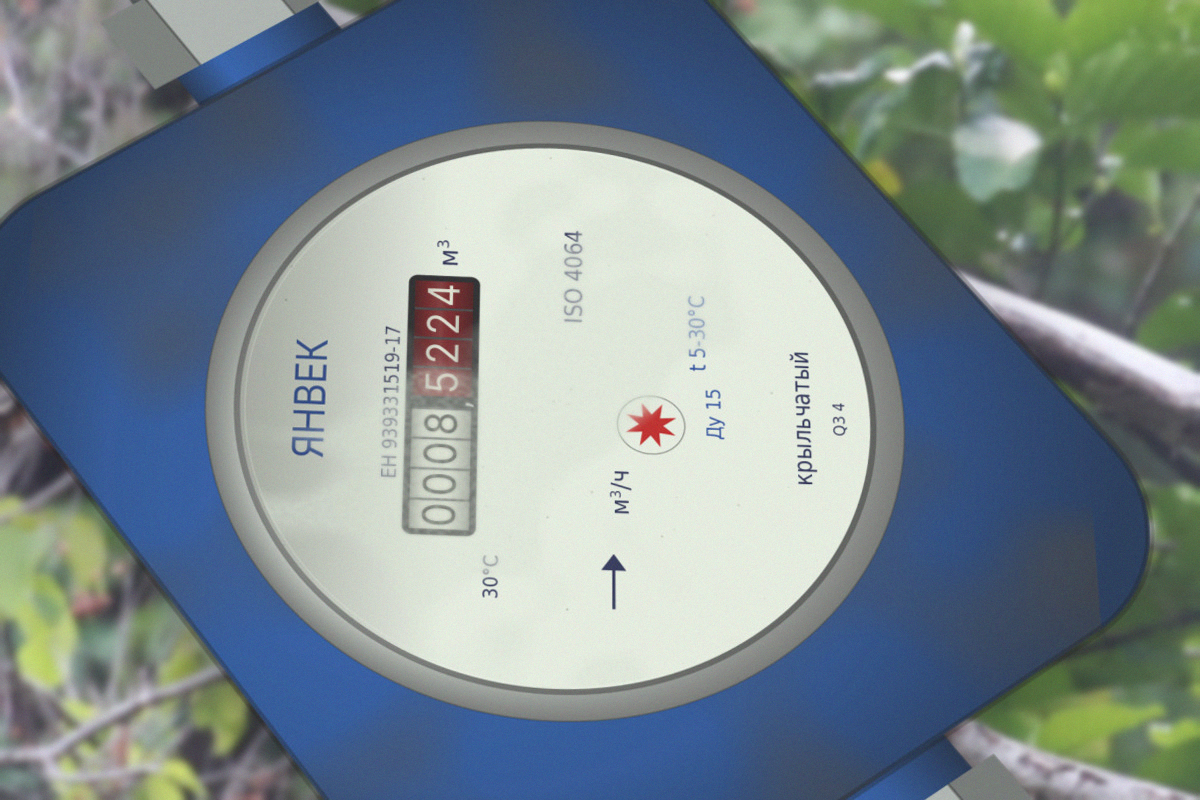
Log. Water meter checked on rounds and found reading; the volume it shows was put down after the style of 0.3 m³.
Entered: 8.5224 m³
